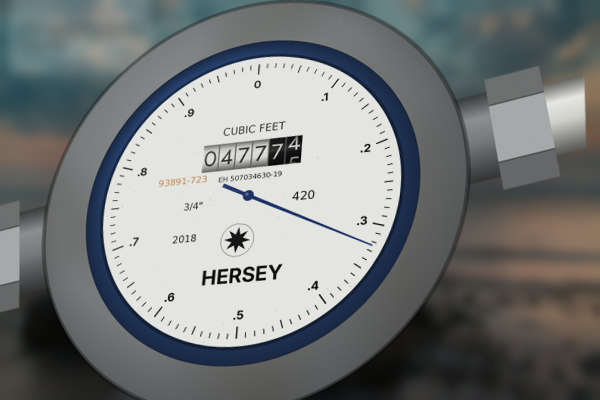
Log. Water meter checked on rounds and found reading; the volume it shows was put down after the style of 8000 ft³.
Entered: 47774.32 ft³
